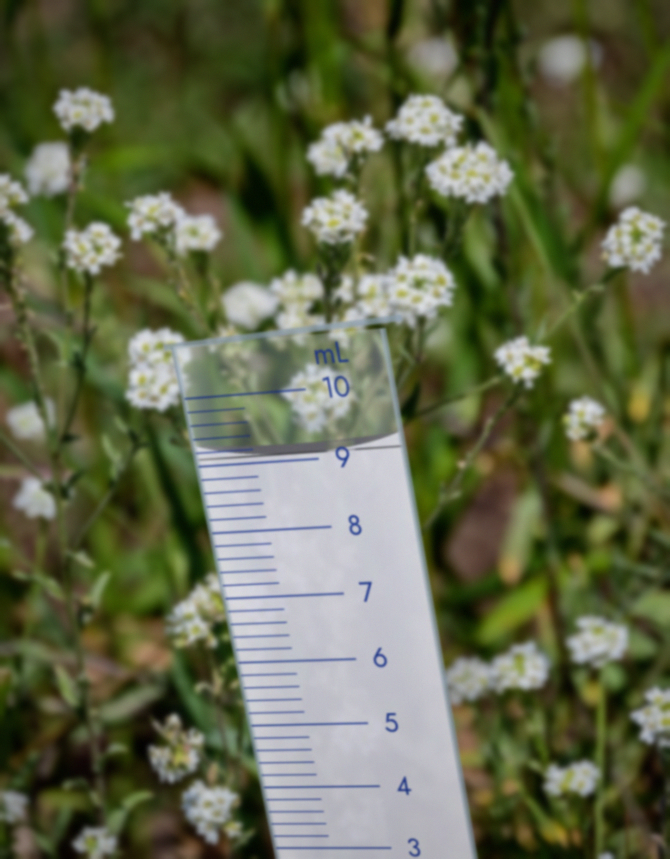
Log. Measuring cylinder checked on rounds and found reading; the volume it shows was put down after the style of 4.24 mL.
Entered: 9.1 mL
